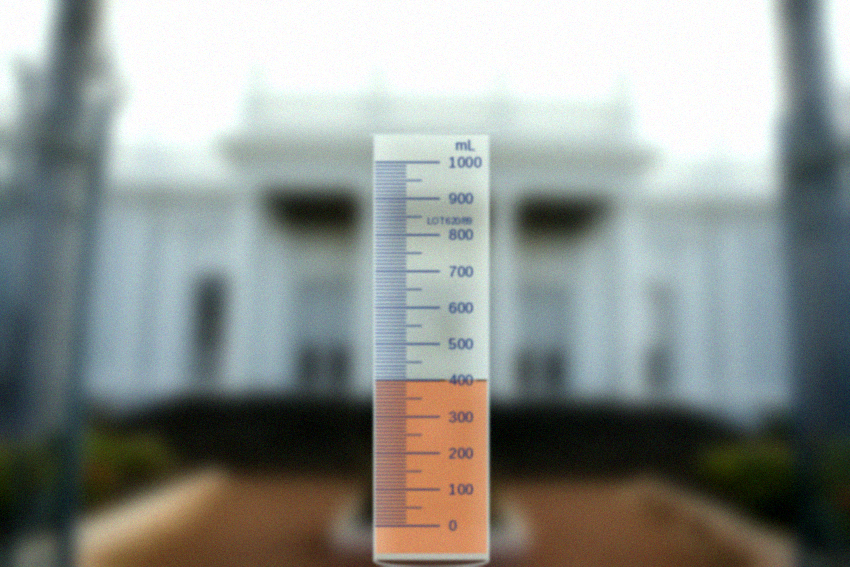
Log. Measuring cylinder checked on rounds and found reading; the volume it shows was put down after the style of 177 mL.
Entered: 400 mL
